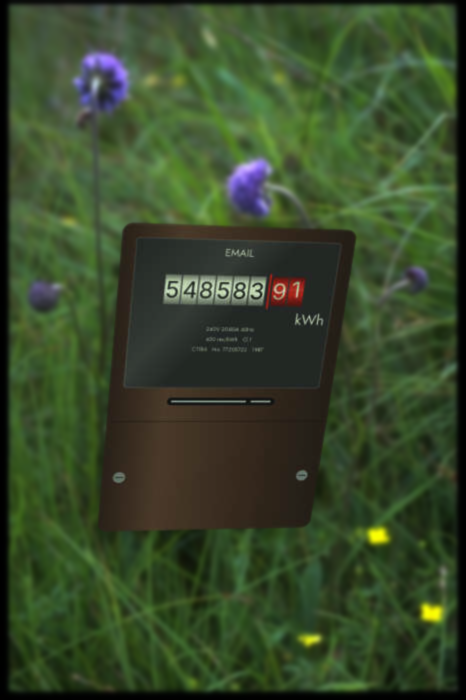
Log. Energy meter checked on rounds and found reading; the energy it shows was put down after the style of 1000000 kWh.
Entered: 548583.91 kWh
